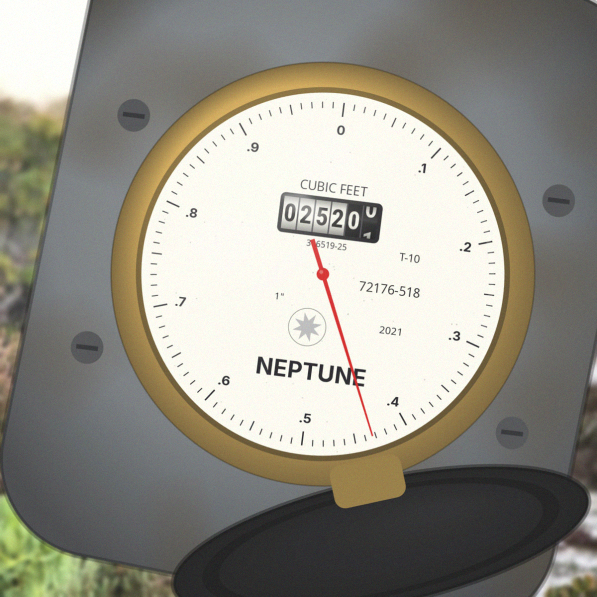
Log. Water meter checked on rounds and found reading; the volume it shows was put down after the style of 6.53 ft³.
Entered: 25200.43 ft³
